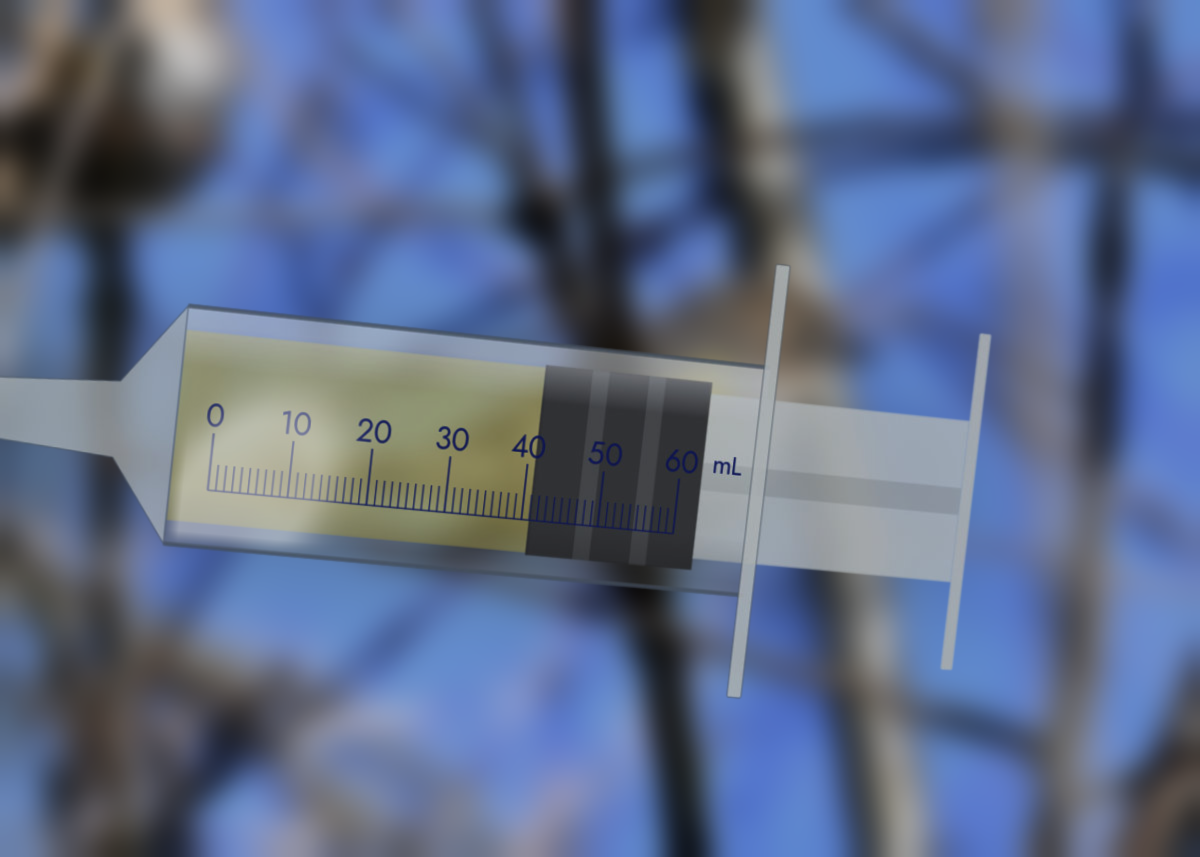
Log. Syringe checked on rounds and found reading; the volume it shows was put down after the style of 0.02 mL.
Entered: 41 mL
